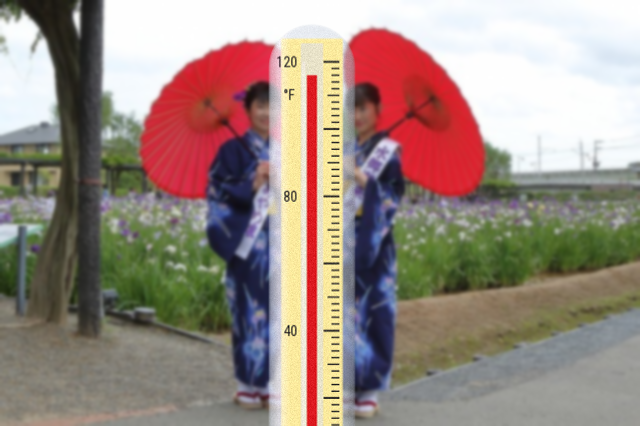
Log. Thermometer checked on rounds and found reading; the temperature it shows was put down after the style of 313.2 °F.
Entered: 116 °F
